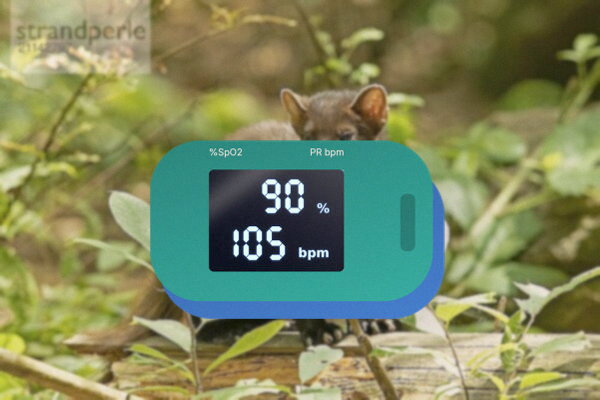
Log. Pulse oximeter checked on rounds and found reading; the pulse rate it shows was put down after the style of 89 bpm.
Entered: 105 bpm
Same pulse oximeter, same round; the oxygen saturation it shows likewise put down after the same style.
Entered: 90 %
